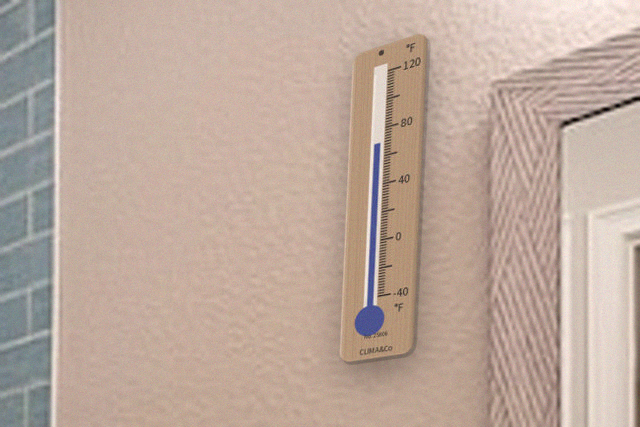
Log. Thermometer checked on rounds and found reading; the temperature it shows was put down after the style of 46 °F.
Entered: 70 °F
